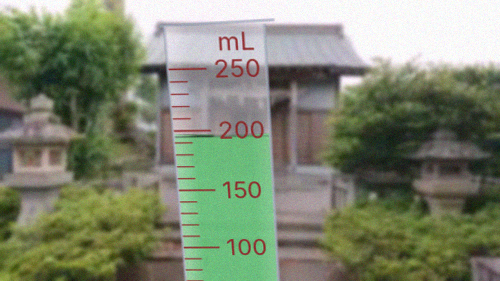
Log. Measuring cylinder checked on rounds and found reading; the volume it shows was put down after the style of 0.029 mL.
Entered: 195 mL
